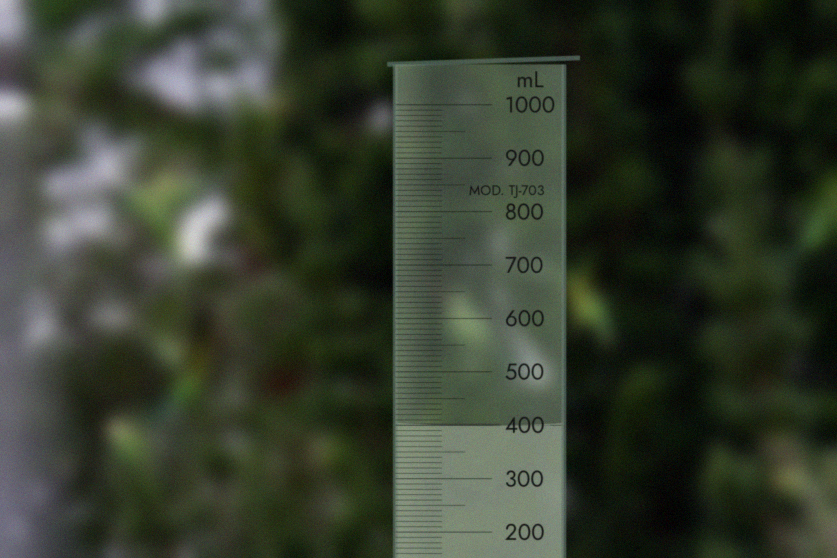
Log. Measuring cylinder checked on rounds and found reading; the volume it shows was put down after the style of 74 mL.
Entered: 400 mL
